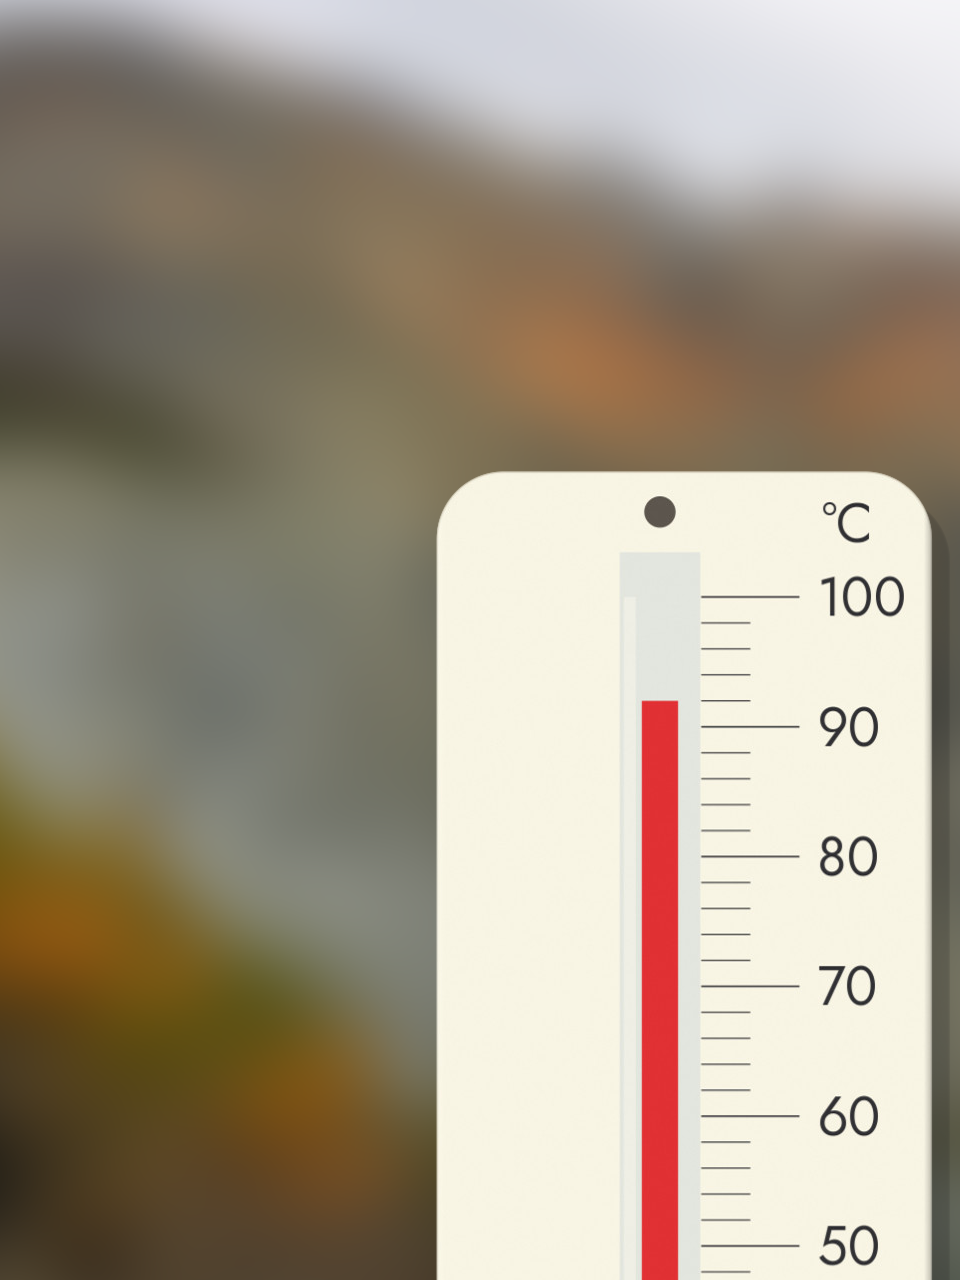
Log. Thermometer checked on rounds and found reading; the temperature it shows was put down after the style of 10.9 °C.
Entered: 92 °C
